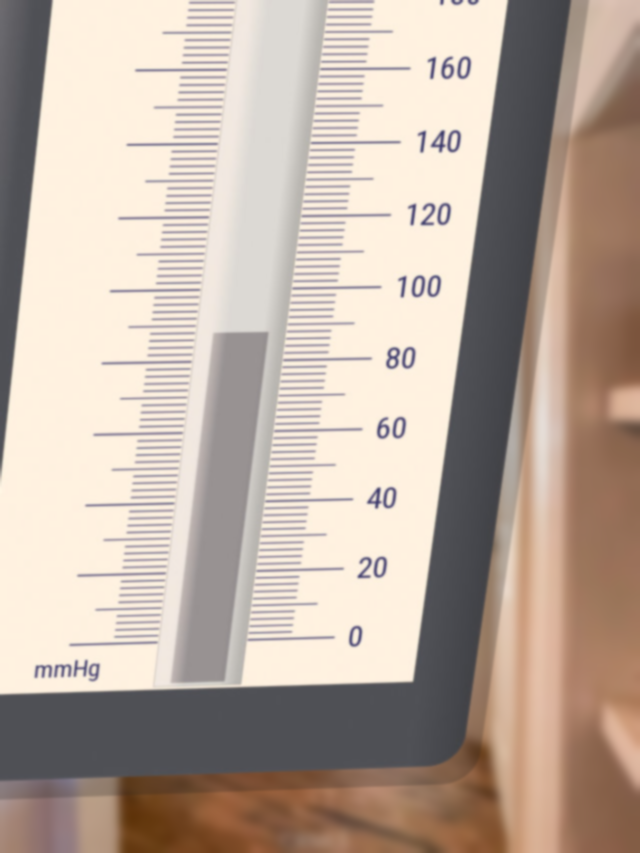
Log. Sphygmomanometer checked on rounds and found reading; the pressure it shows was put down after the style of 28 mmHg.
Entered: 88 mmHg
